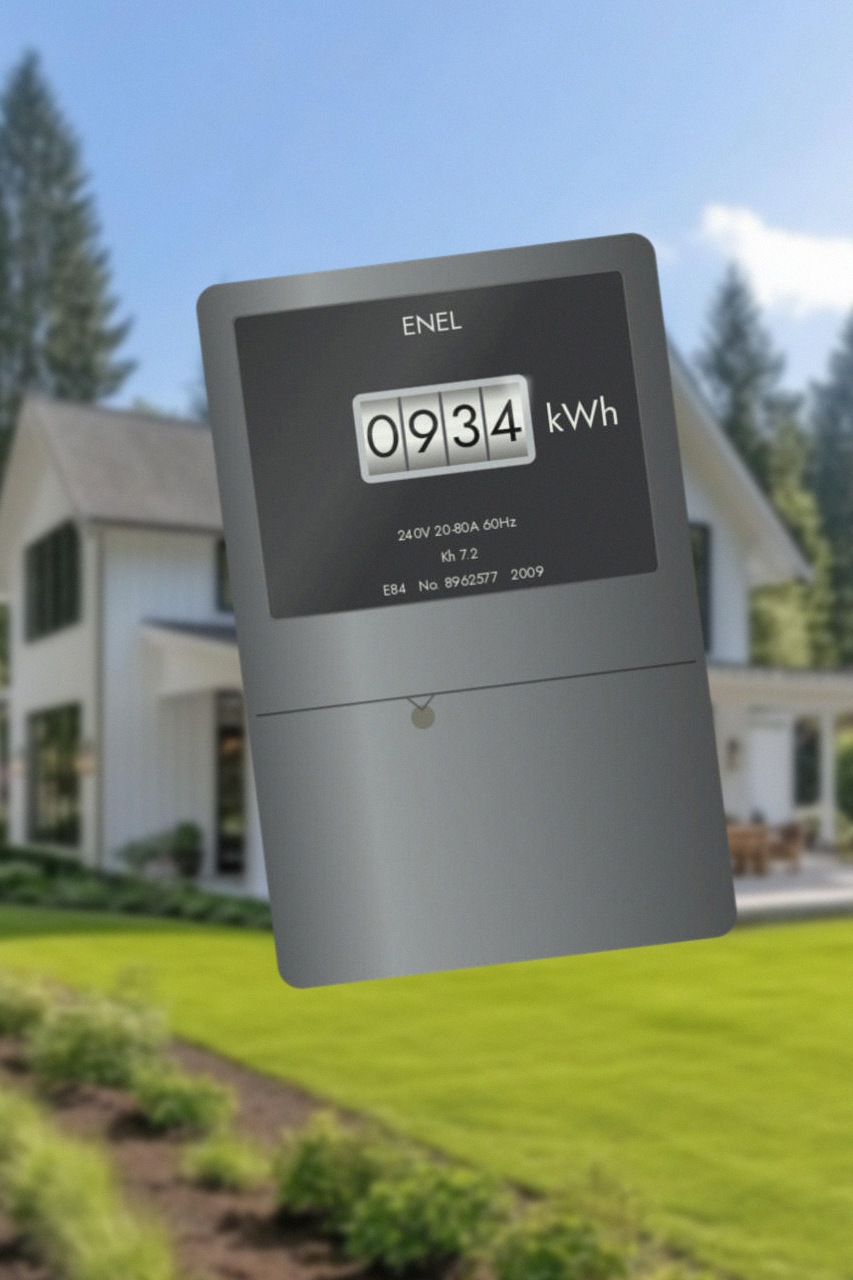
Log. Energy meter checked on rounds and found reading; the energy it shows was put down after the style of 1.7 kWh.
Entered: 934 kWh
